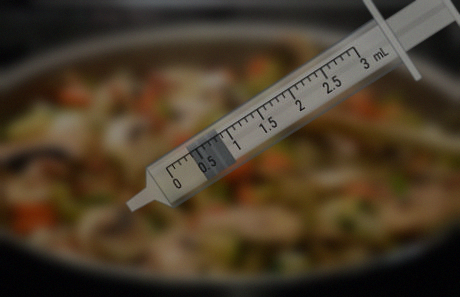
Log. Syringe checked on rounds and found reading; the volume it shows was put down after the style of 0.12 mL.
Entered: 0.4 mL
